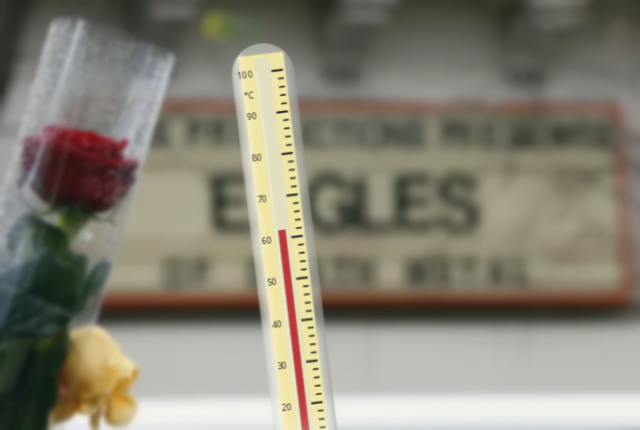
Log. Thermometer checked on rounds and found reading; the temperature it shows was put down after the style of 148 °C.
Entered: 62 °C
